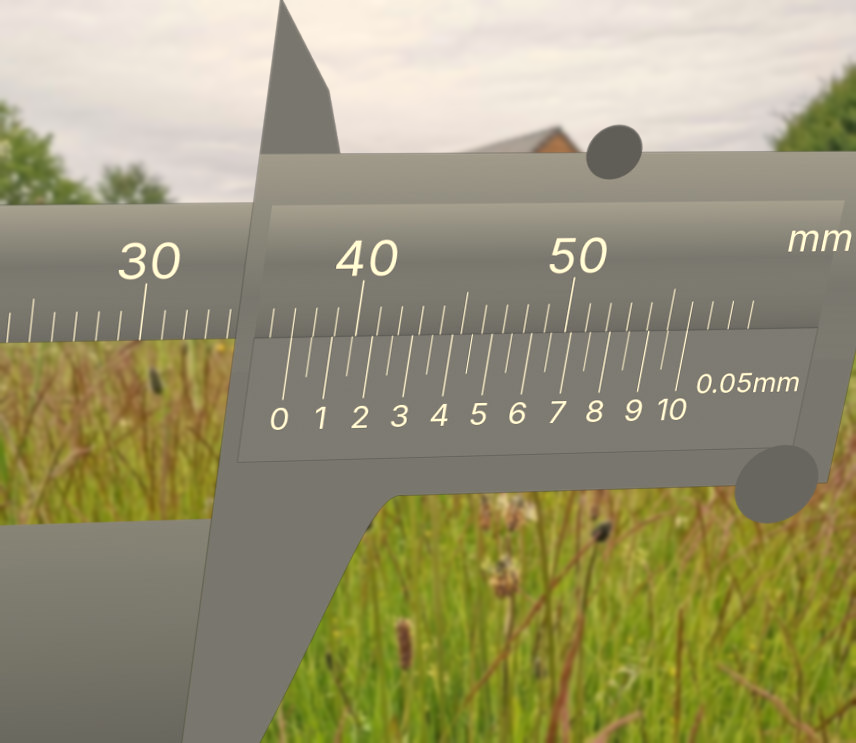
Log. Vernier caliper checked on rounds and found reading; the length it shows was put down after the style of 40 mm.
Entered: 37.0 mm
